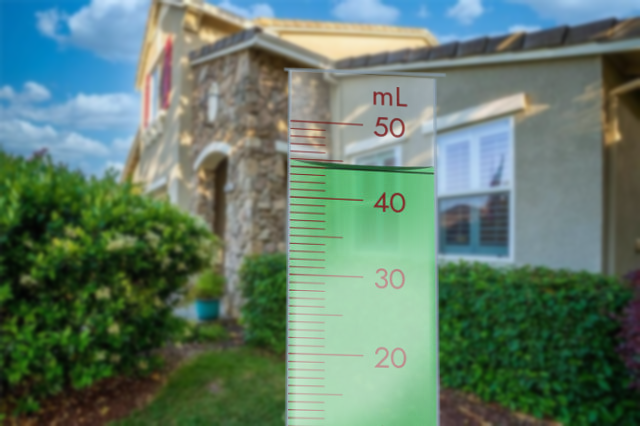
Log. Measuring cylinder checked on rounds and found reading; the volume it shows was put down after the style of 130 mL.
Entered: 44 mL
